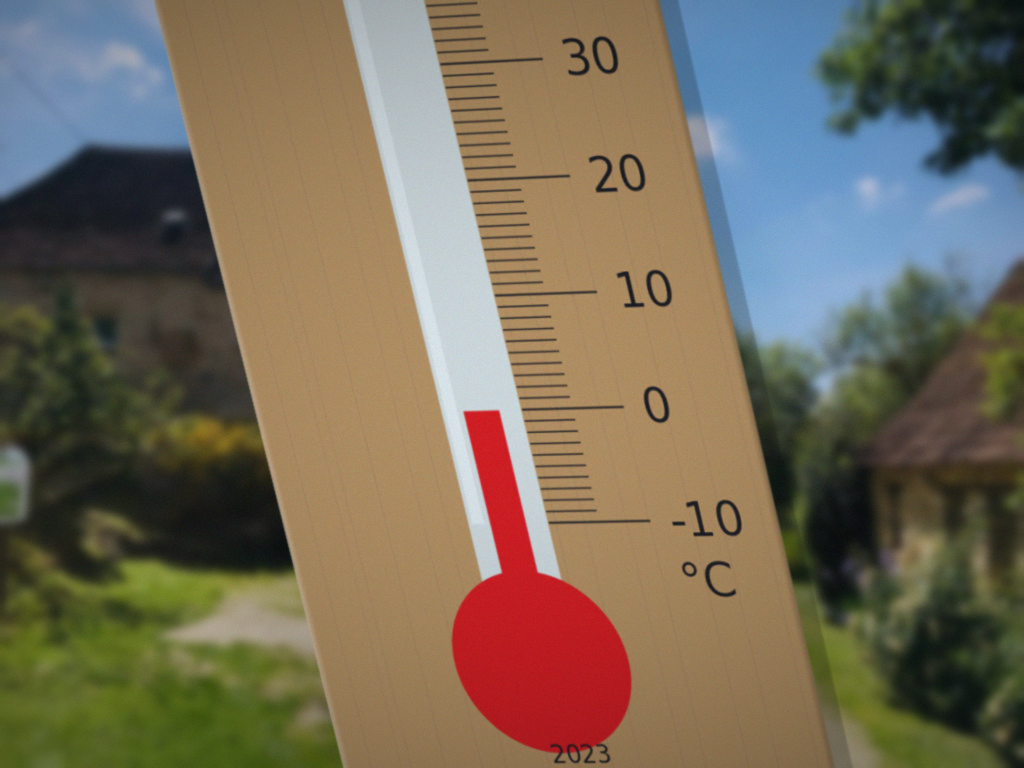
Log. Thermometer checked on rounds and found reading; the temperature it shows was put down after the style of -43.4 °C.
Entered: 0 °C
